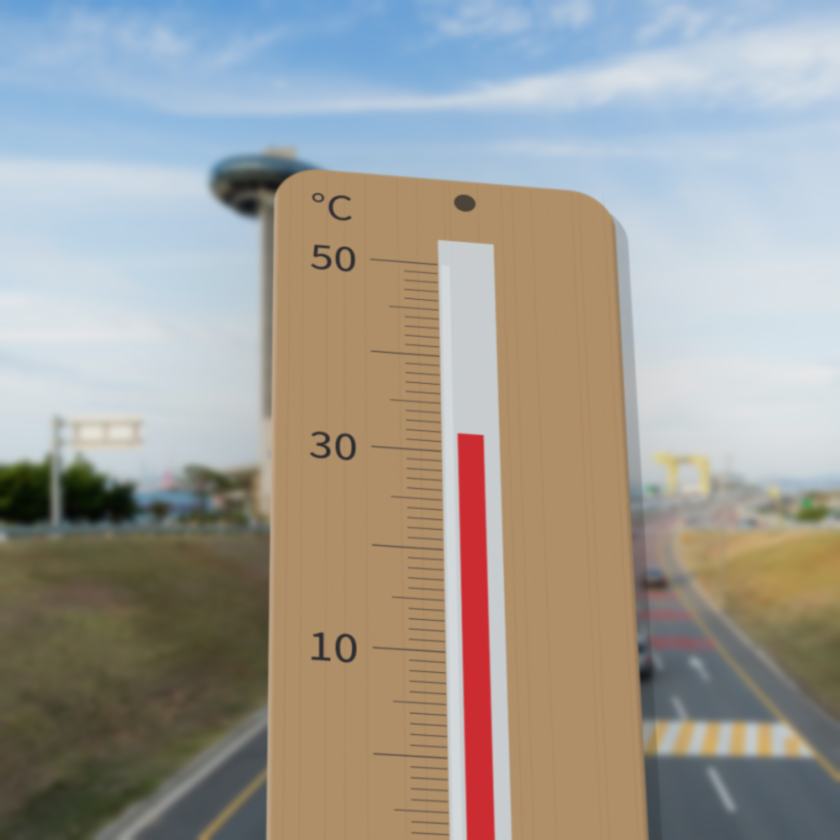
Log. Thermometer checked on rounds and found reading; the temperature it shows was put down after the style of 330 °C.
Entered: 32 °C
